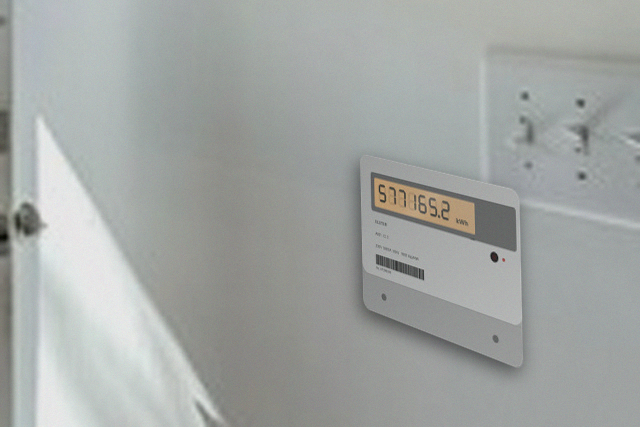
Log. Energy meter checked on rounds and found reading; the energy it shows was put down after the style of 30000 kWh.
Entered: 577165.2 kWh
